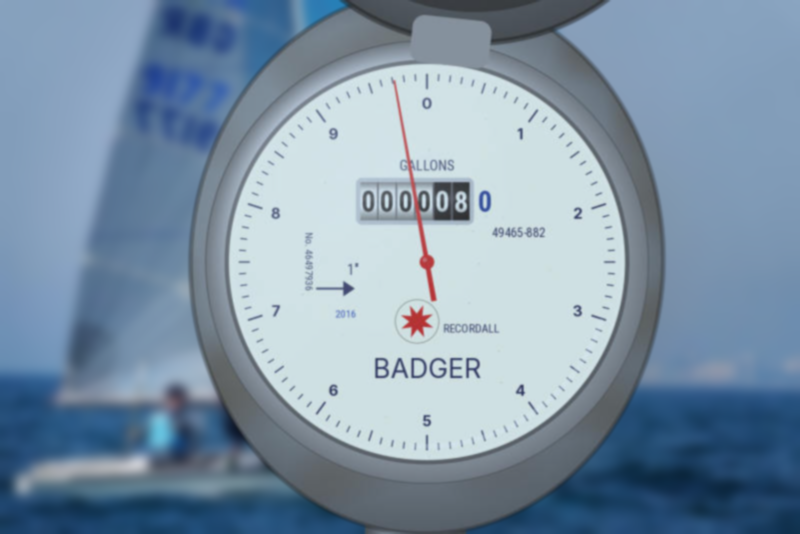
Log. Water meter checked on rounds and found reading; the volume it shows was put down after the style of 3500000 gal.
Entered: 79.7 gal
